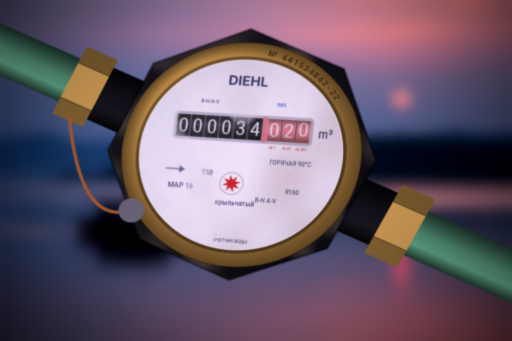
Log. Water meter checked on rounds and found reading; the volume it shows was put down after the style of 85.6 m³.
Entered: 34.020 m³
